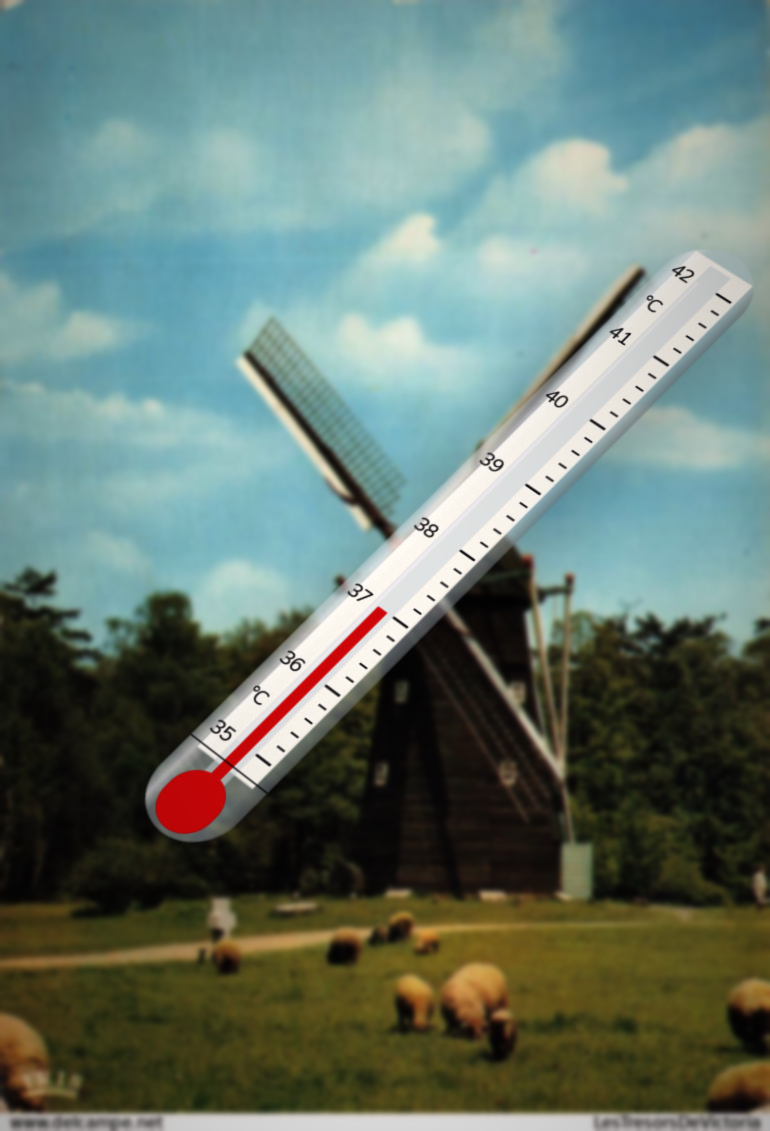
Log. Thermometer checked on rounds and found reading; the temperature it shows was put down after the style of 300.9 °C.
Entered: 37 °C
